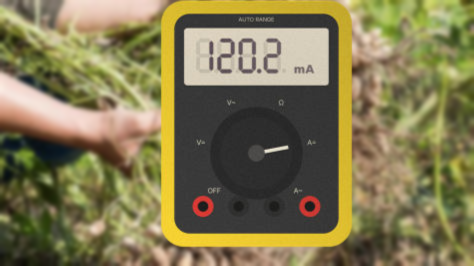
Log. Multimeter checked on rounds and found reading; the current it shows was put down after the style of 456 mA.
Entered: 120.2 mA
